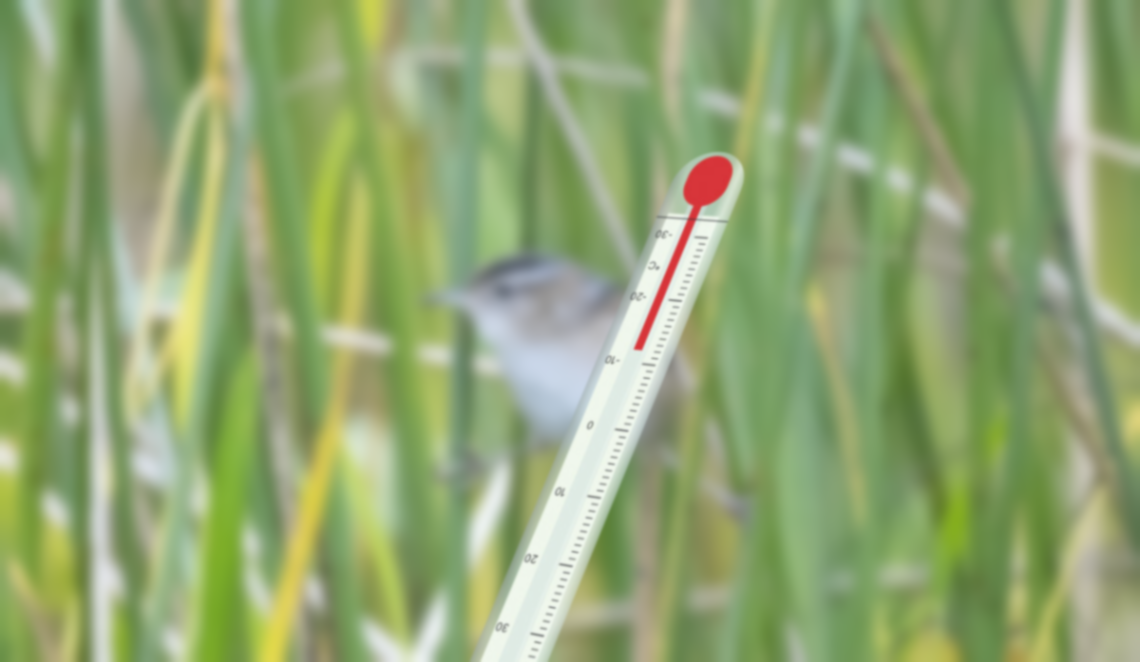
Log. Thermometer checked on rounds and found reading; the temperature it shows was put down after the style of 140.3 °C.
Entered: -12 °C
